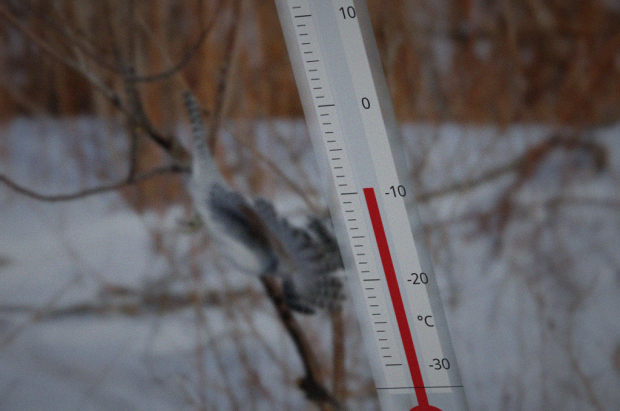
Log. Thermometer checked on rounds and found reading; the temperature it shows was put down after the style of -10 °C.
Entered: -9.5 °C
